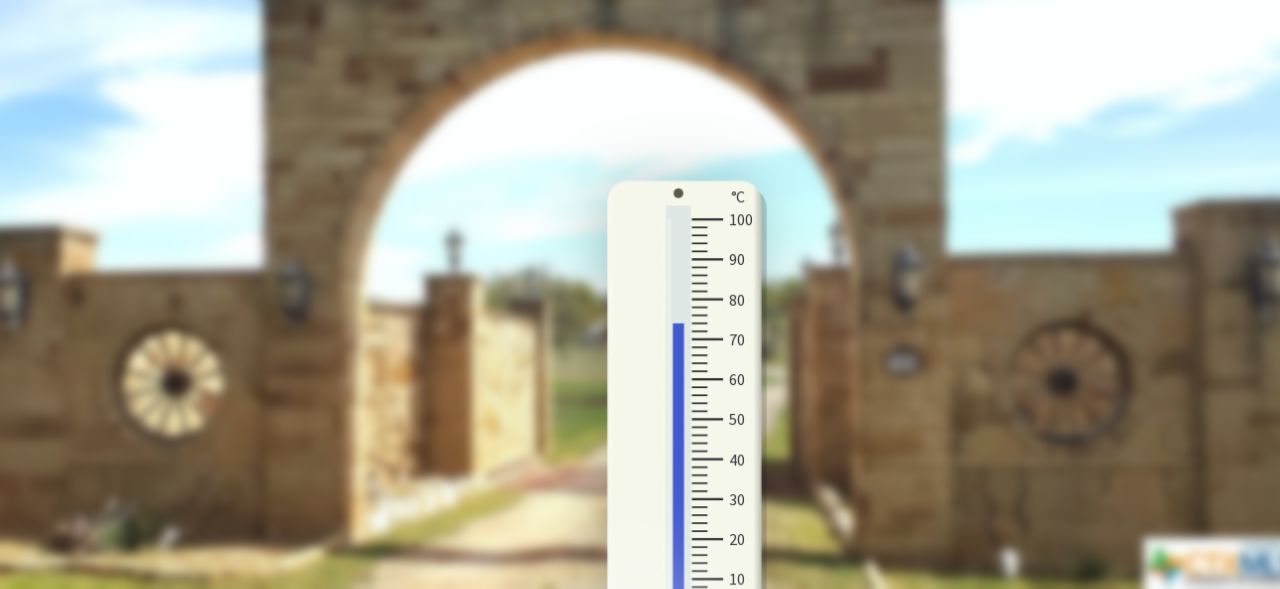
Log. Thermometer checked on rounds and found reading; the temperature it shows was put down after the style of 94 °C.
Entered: 74 °C
